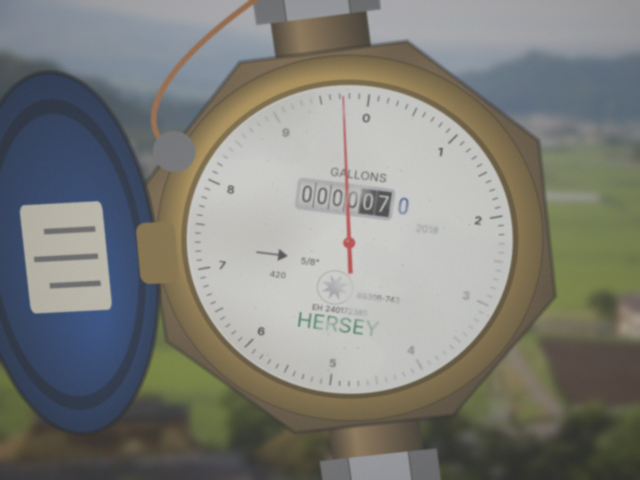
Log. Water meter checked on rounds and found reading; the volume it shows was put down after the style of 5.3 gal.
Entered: 69.7 gal
